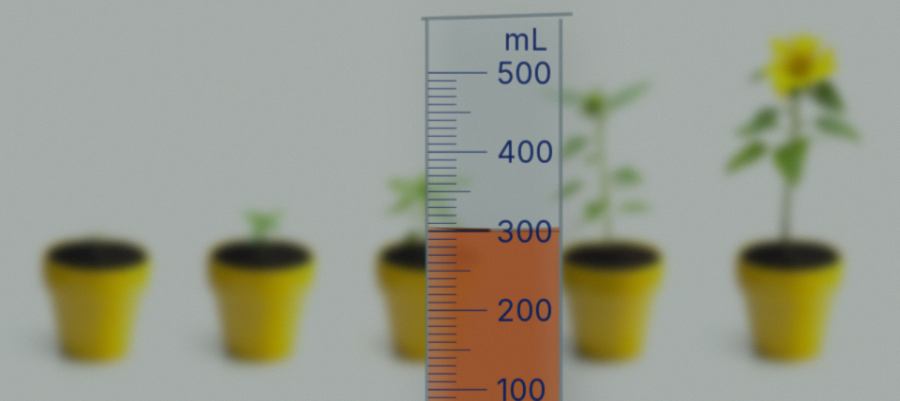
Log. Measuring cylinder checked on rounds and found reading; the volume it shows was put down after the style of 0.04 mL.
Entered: 300 mL
